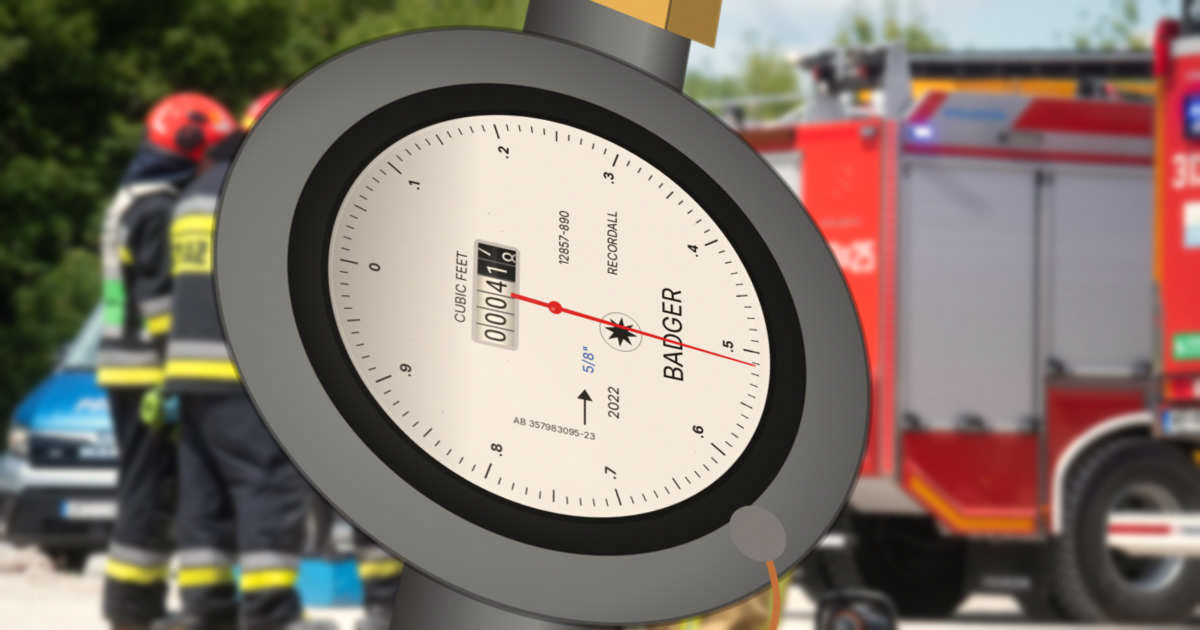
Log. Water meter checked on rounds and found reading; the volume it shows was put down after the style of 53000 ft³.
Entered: 417.51 ft³
